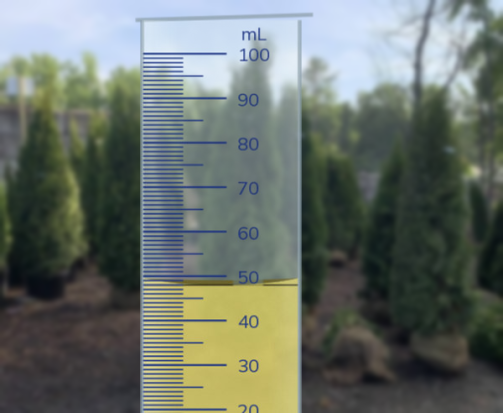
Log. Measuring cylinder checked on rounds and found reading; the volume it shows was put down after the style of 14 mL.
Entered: 48 mL
